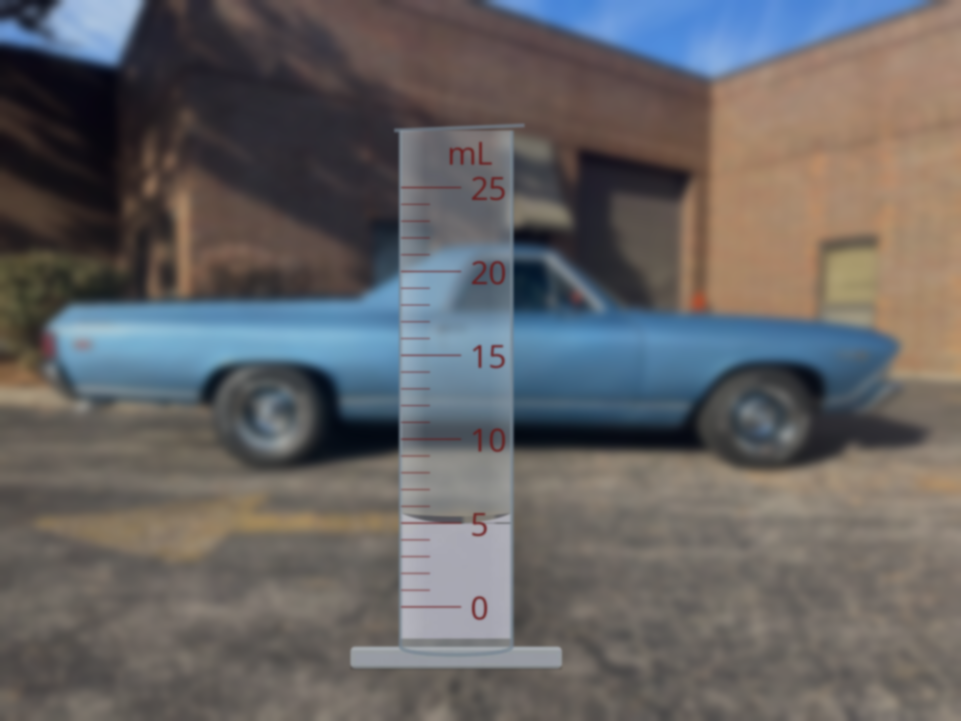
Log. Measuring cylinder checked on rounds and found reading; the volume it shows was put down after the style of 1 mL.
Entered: 5 mL
